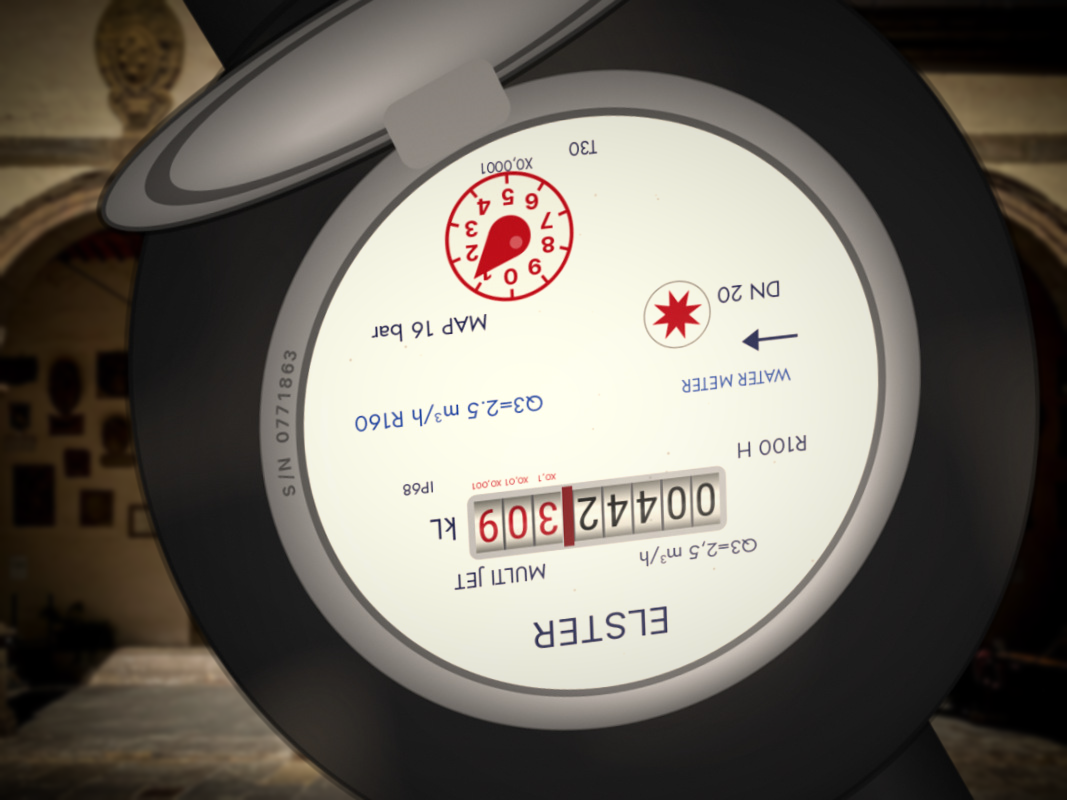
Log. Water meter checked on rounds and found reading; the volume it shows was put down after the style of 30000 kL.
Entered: 442.3091 kL
